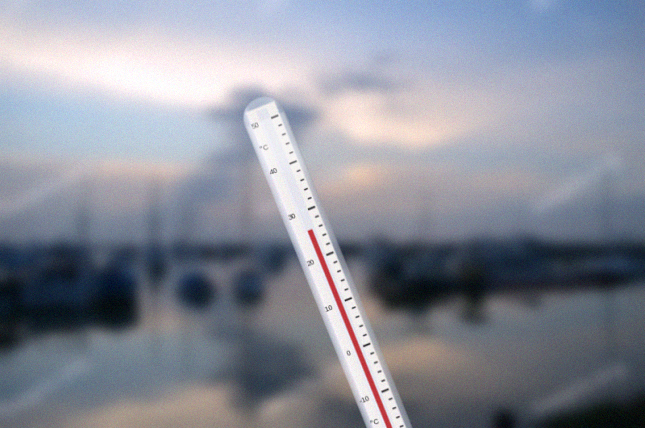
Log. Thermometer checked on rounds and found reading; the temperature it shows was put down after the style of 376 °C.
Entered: 26 °C
